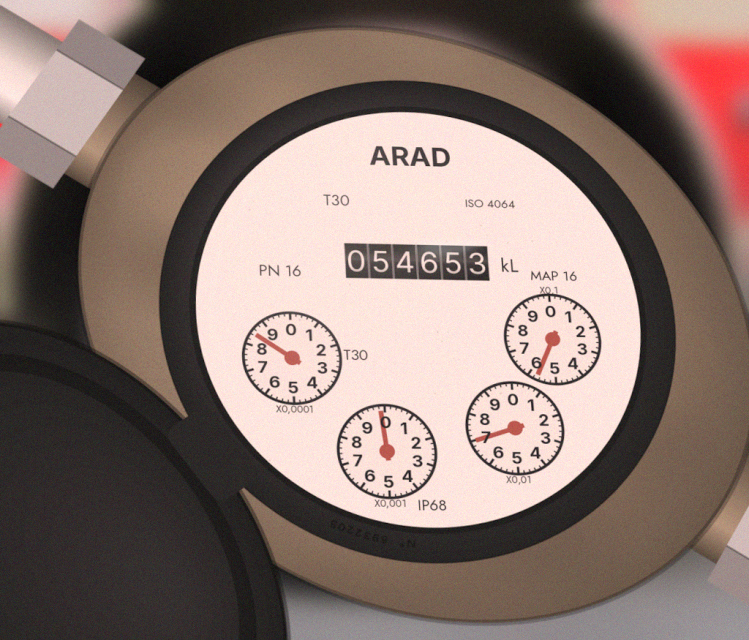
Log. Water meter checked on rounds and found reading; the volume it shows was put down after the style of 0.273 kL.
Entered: 54653.5698 kL
